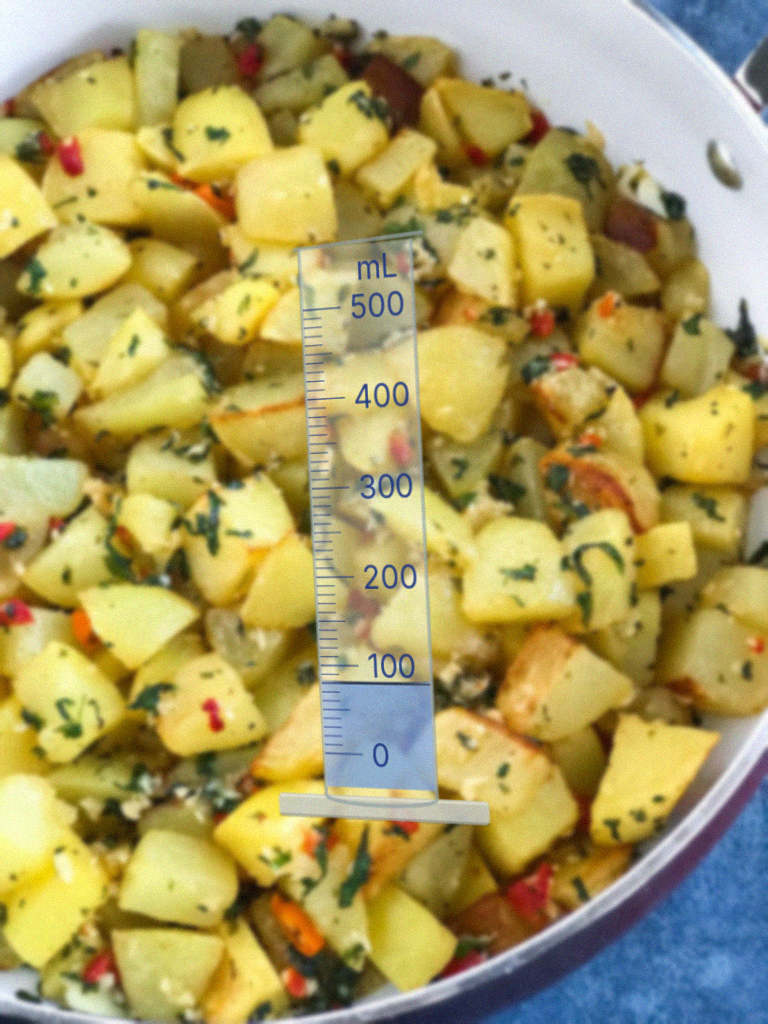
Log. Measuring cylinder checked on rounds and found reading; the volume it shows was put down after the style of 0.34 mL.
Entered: 80 mL
